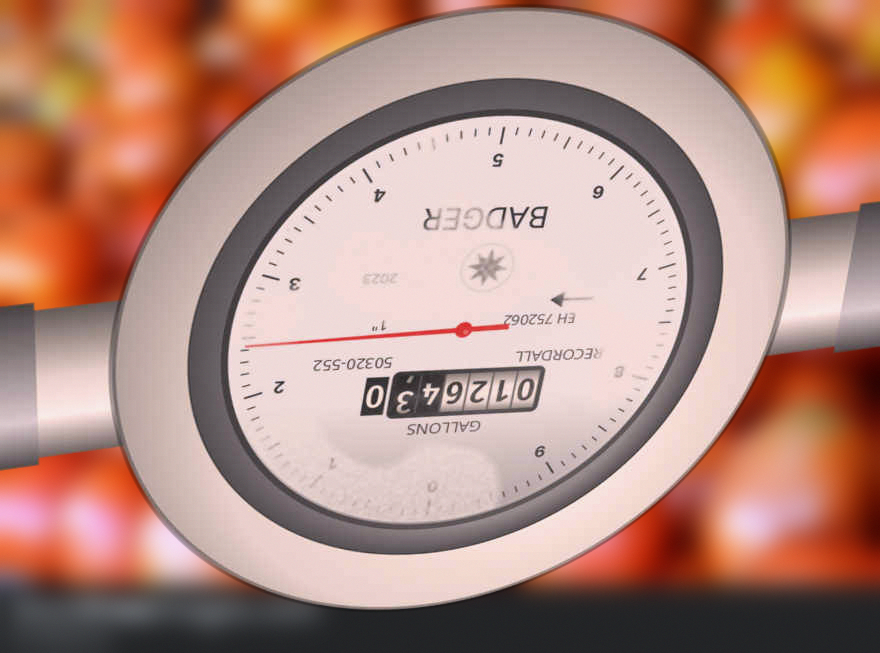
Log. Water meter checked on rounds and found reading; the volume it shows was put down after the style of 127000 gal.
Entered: 126432.4 gal
